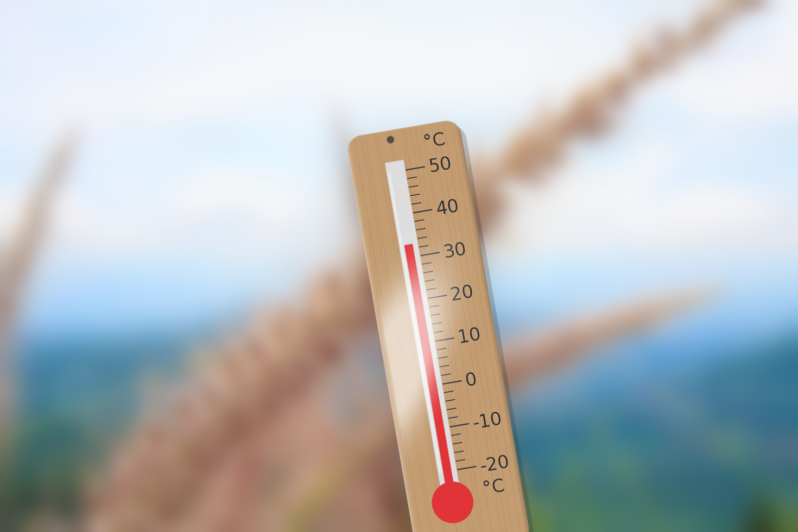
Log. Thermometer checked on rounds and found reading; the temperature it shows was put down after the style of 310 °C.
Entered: 33 °C
